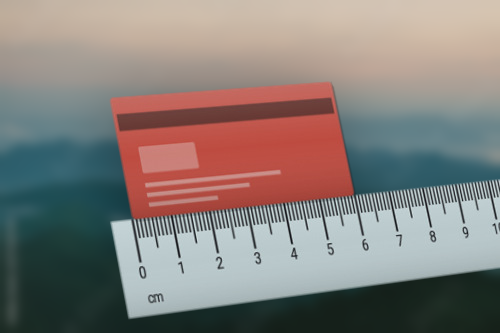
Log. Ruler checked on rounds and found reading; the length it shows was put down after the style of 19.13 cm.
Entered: 6 cm
